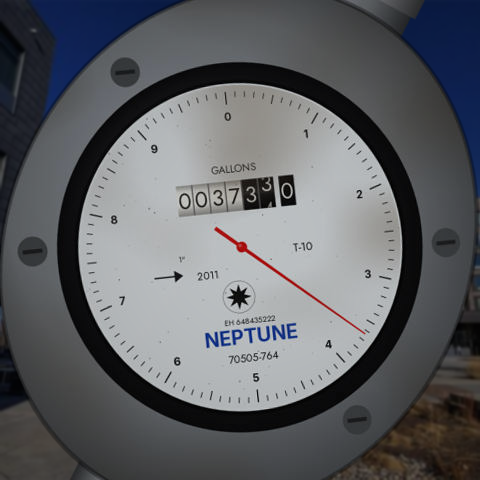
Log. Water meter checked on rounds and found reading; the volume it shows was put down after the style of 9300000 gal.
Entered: 37333.6 gal
